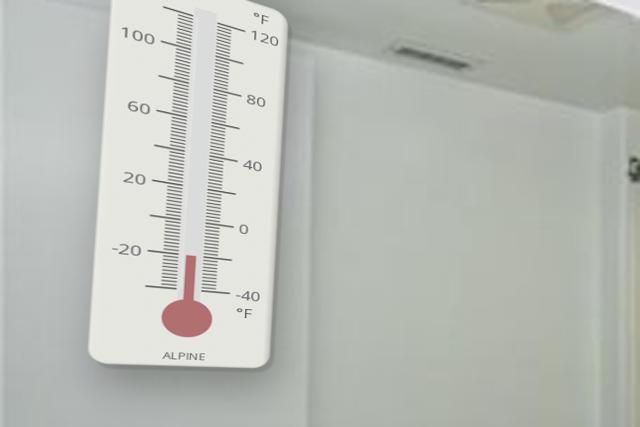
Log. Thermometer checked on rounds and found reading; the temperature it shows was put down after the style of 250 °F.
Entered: -20 °F
